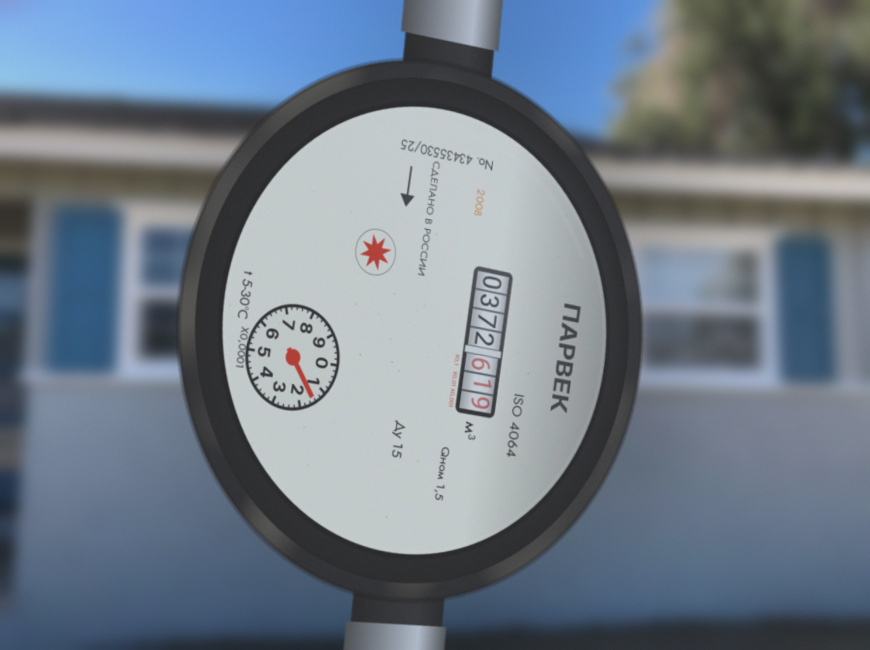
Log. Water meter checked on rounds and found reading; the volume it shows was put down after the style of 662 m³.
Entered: 372.6191 m³
